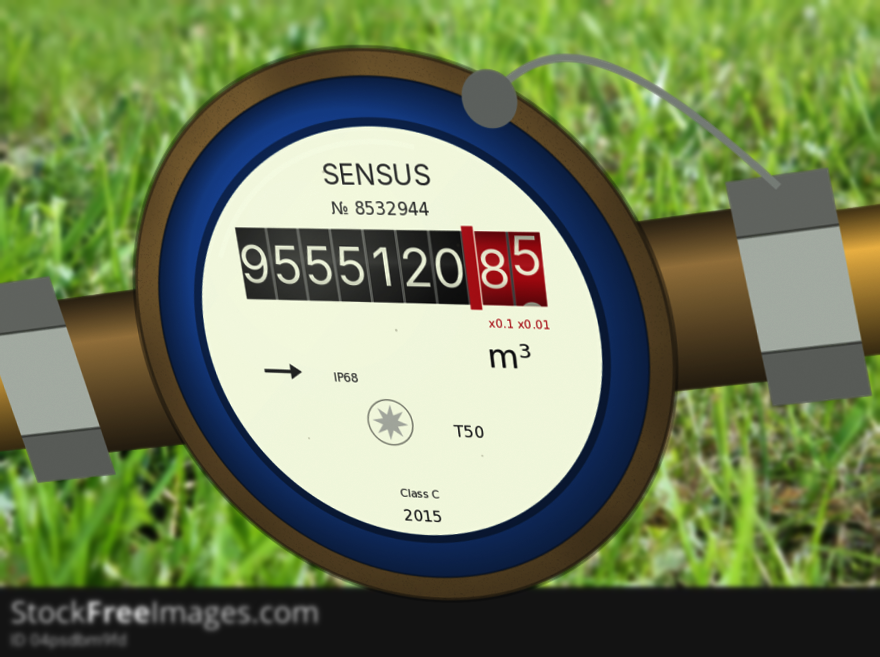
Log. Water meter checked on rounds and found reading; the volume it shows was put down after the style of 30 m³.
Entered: 9555120.85 m³
